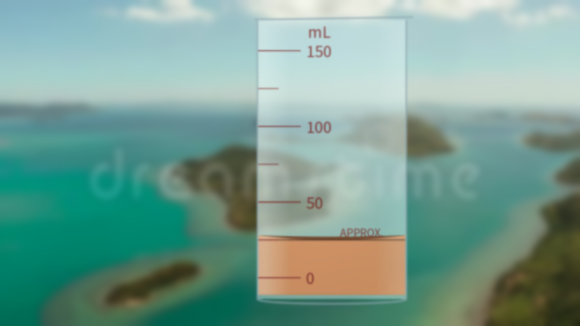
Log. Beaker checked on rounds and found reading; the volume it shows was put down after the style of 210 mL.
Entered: 25 mL
